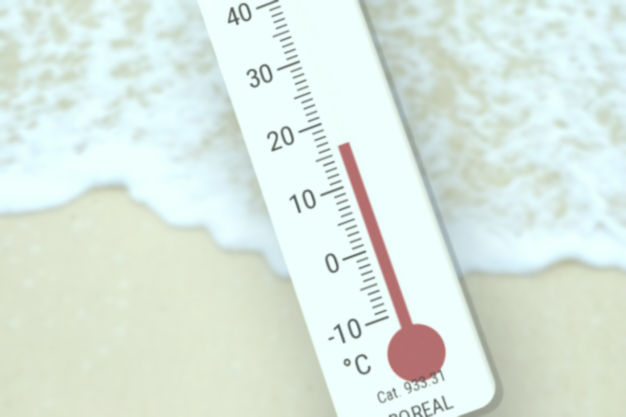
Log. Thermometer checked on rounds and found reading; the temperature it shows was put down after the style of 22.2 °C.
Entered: 16 °C
